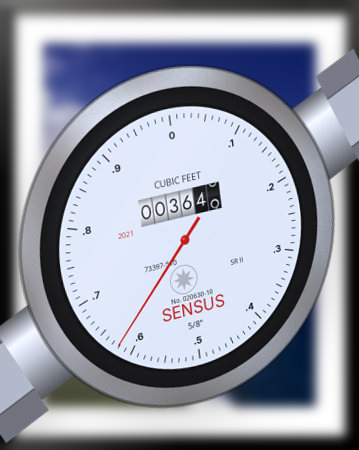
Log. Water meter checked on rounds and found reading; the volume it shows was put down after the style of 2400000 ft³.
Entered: 3648.62 ft³
